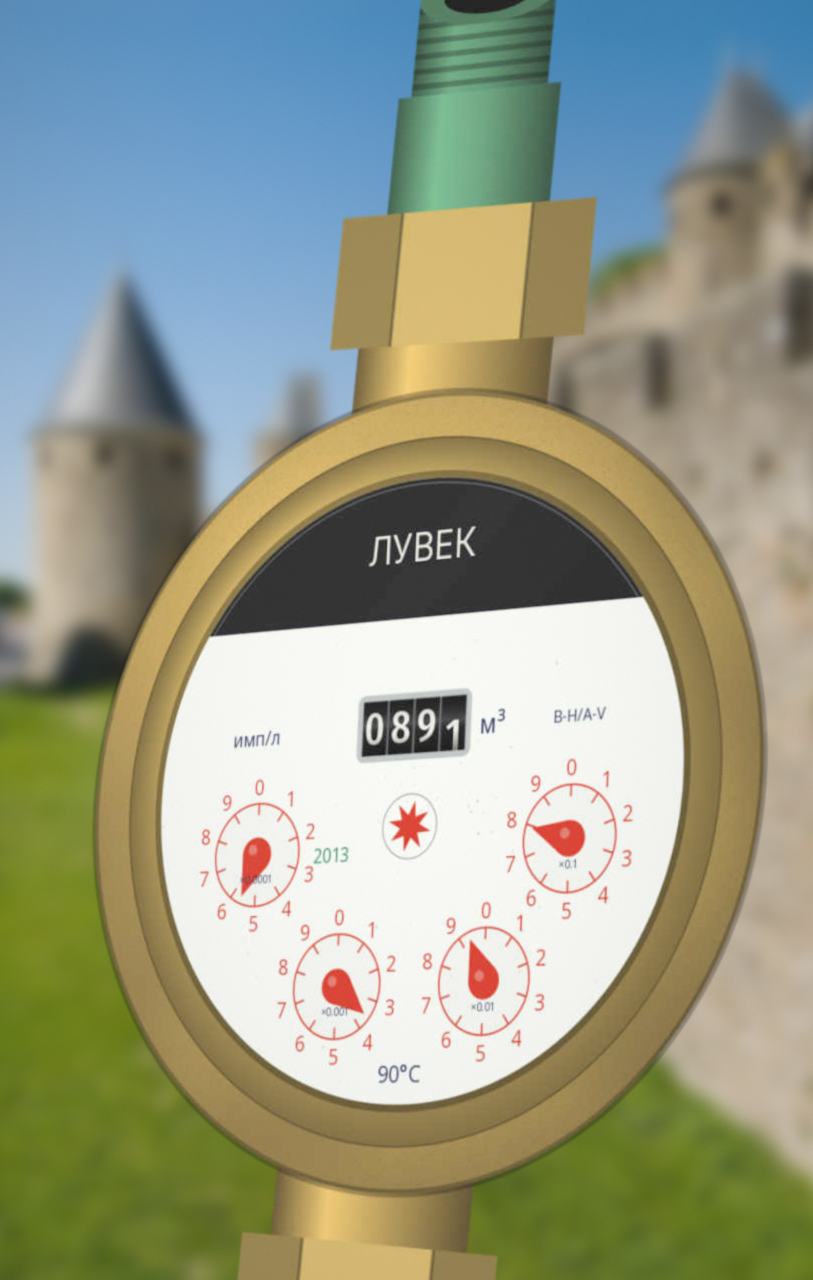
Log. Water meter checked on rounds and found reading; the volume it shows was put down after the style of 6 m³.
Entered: 890.7935 m³
